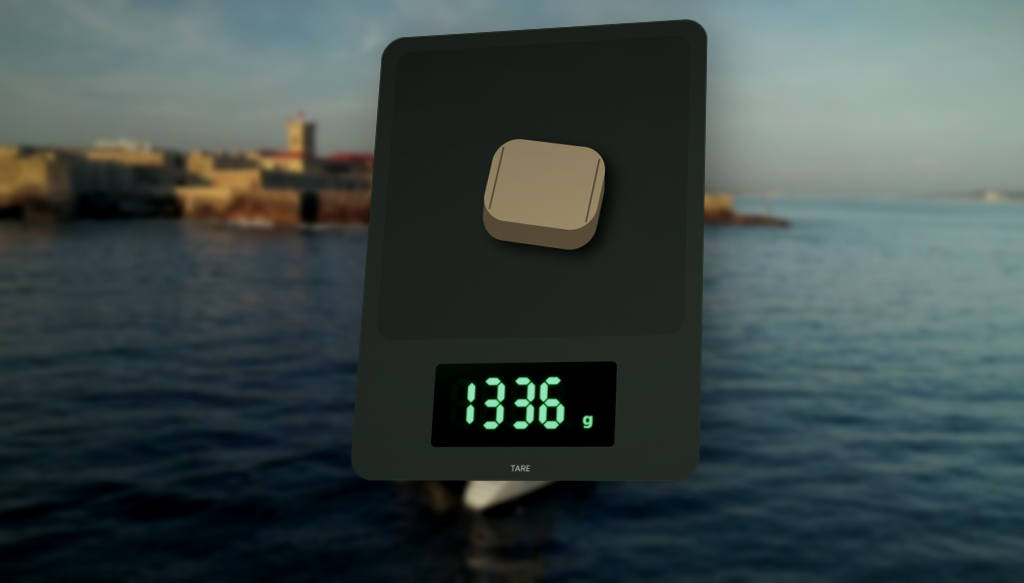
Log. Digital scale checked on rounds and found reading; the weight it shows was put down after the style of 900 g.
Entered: 1336 g
